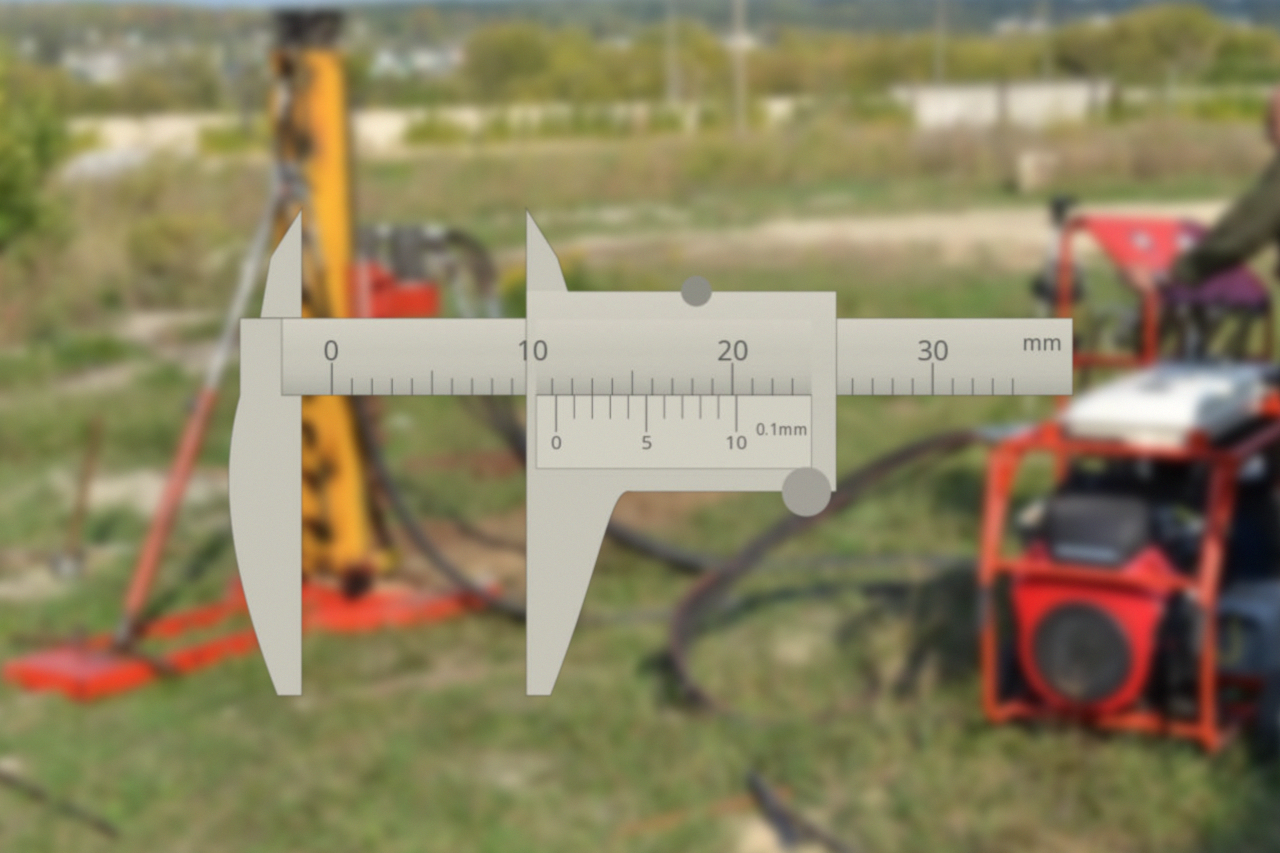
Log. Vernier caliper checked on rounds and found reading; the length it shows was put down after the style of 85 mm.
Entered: 11.2 mm
